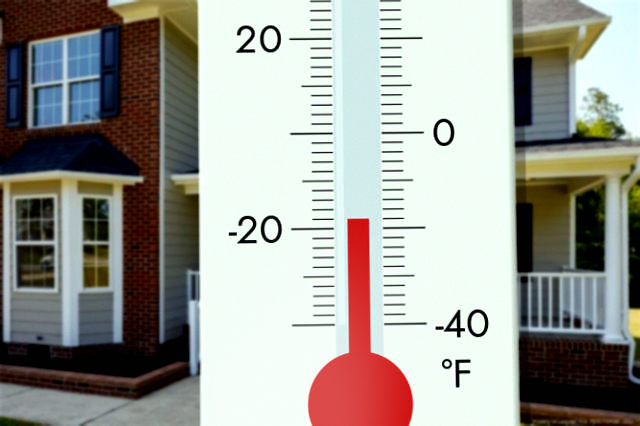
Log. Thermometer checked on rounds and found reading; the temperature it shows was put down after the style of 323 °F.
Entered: -18 °F
